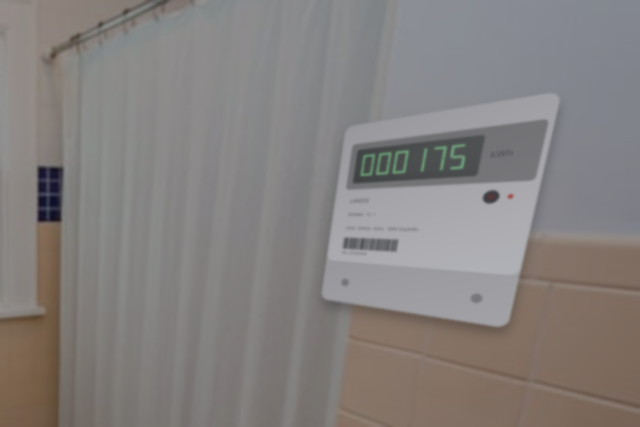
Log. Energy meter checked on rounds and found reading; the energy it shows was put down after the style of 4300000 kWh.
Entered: 175 kWh
